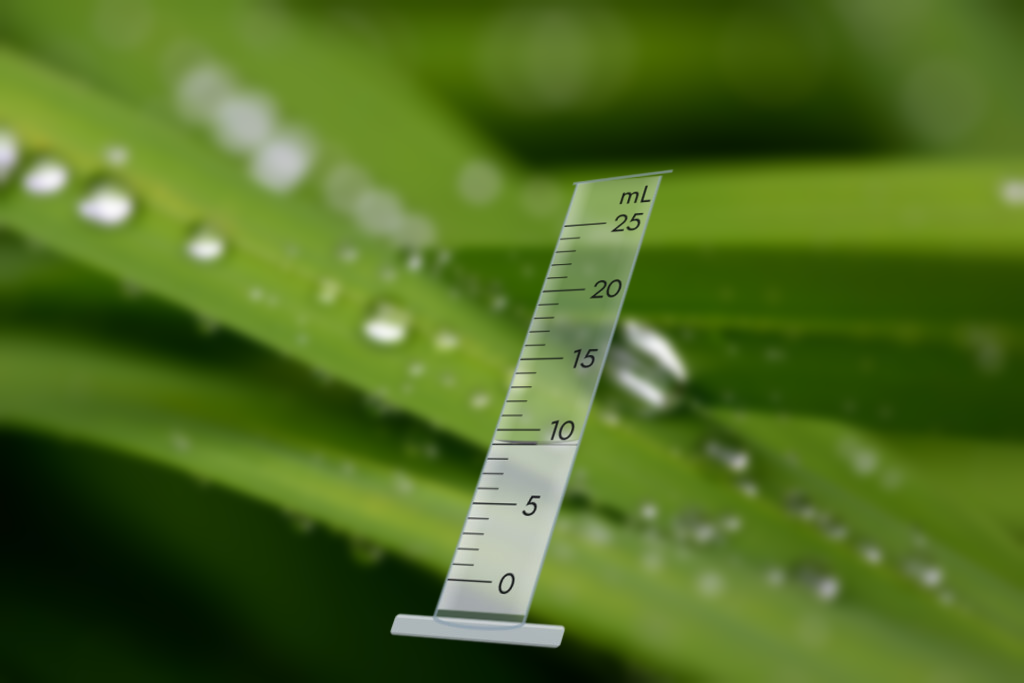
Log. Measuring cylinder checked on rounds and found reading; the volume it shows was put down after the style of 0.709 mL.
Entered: 9 mL
